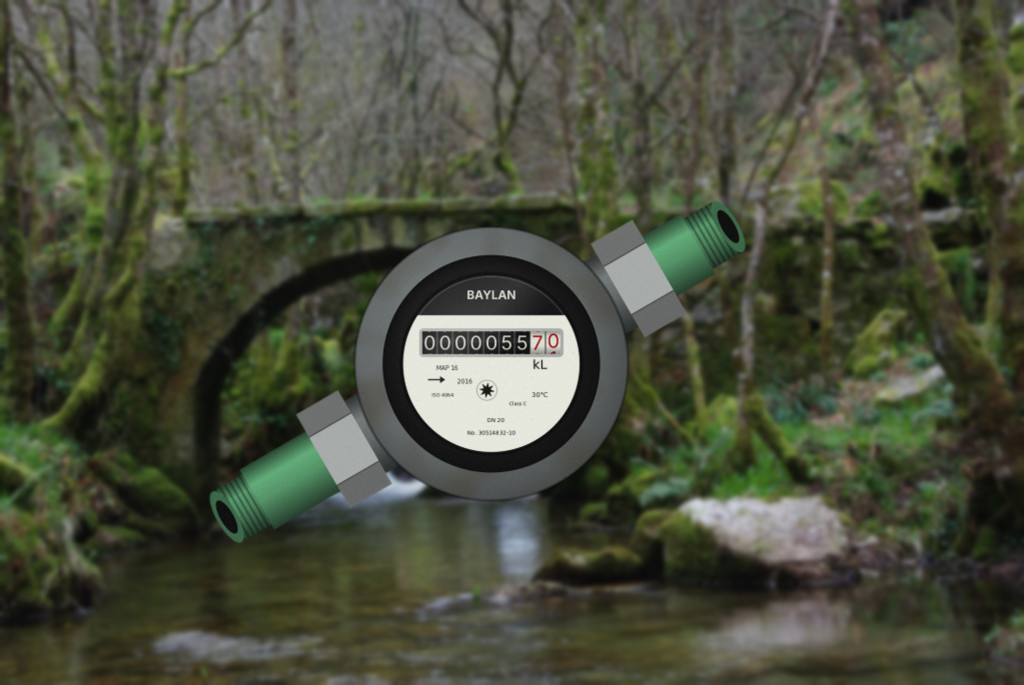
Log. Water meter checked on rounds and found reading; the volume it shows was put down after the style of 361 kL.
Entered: 55.70 kL
